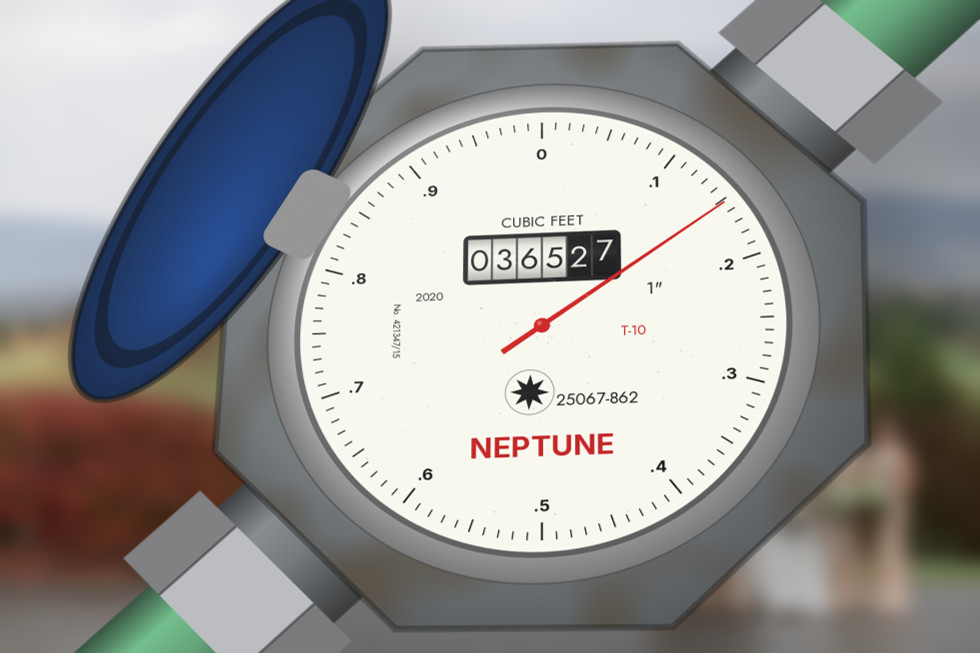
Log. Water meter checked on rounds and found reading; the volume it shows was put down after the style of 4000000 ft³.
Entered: 36527.15 ft³
